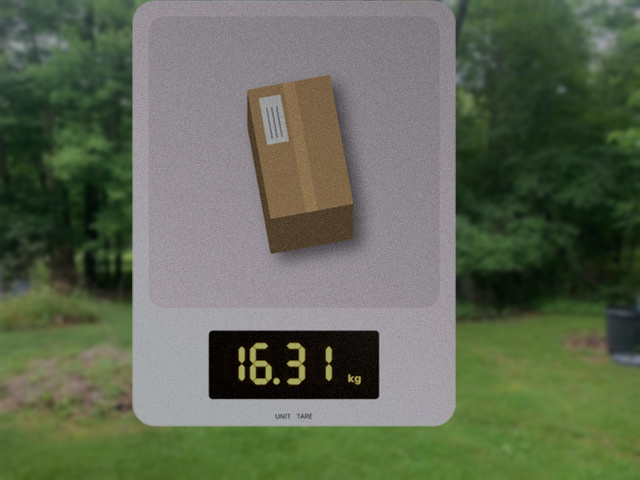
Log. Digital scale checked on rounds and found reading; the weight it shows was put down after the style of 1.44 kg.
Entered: 16.31 kg
